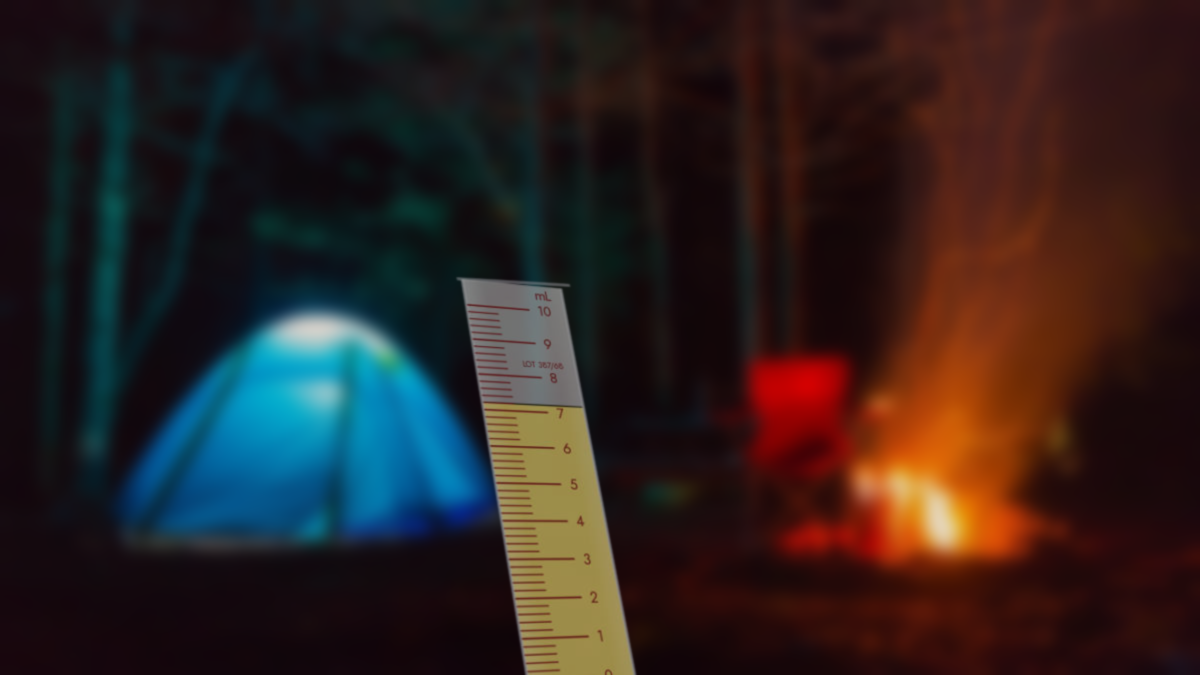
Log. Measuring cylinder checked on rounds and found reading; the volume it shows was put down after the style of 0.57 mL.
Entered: 7.2 mL
